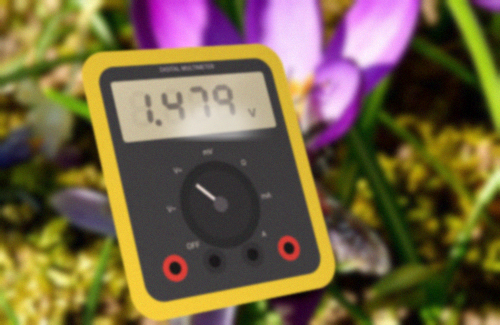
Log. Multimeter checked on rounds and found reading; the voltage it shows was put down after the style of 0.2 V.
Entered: 1.479 V
